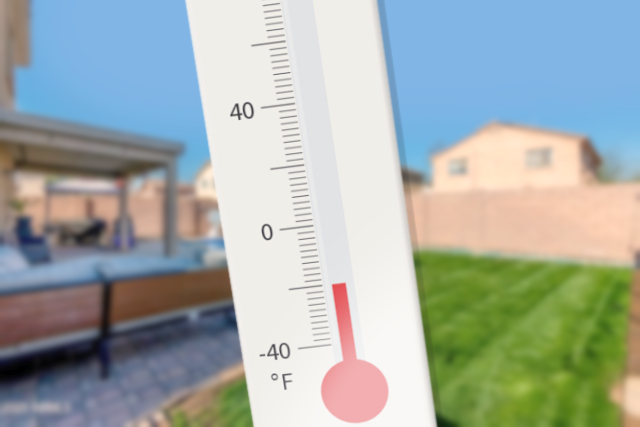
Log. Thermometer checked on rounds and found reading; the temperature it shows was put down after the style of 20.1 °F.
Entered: -20 °F
